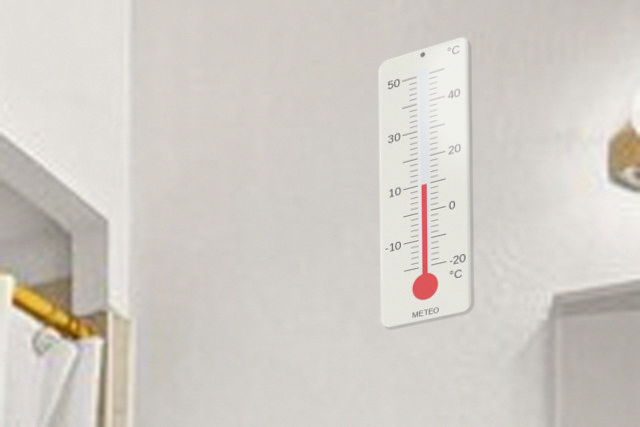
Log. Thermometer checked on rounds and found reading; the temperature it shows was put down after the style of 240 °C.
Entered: 10 °C
